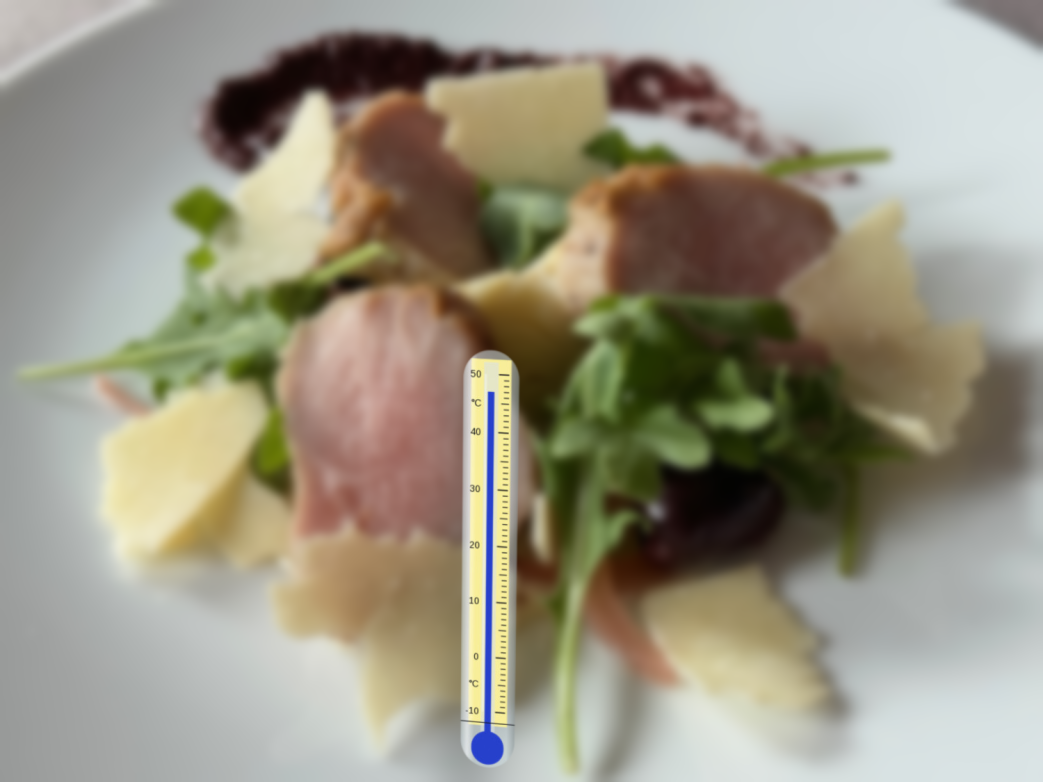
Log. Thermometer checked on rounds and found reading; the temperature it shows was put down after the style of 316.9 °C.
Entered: 47 °C
